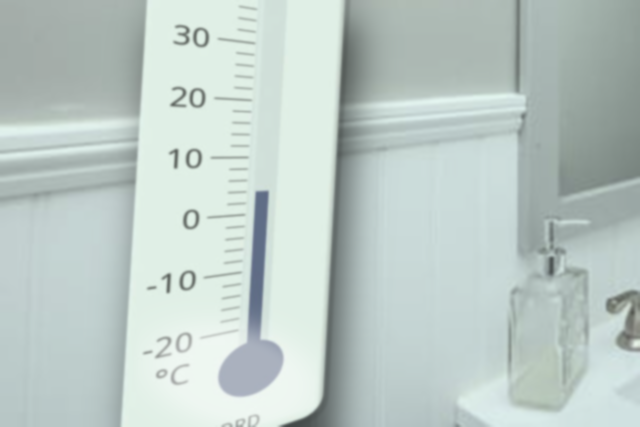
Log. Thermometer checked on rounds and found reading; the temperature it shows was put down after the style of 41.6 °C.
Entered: 4 °C
